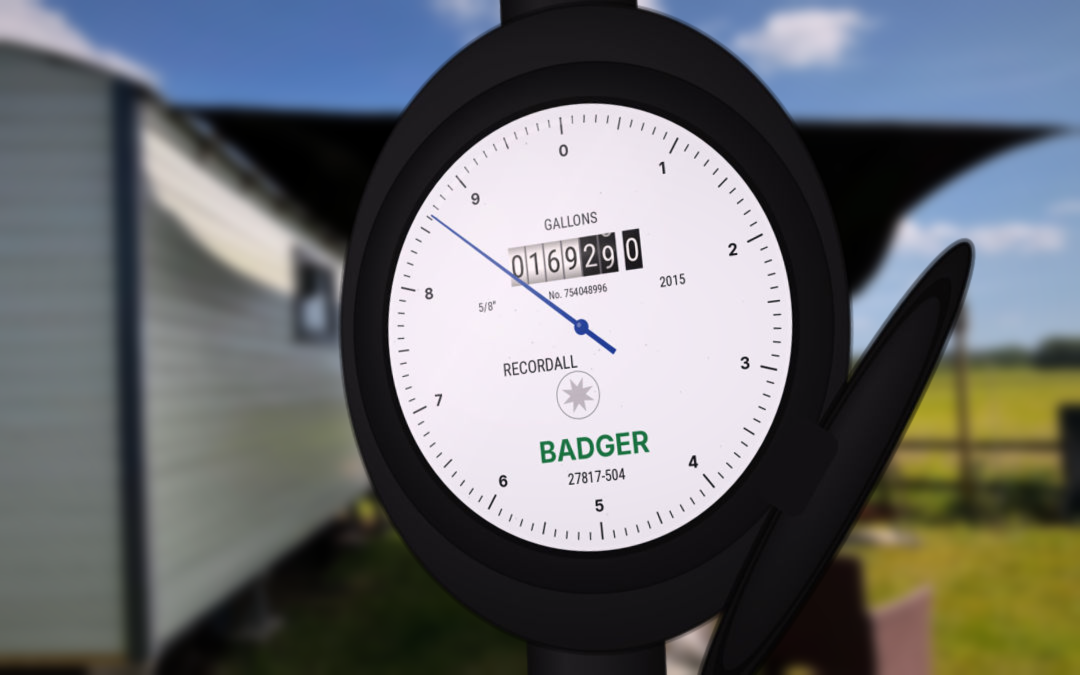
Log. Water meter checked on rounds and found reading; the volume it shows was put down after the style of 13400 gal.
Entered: 169288.6 gal
